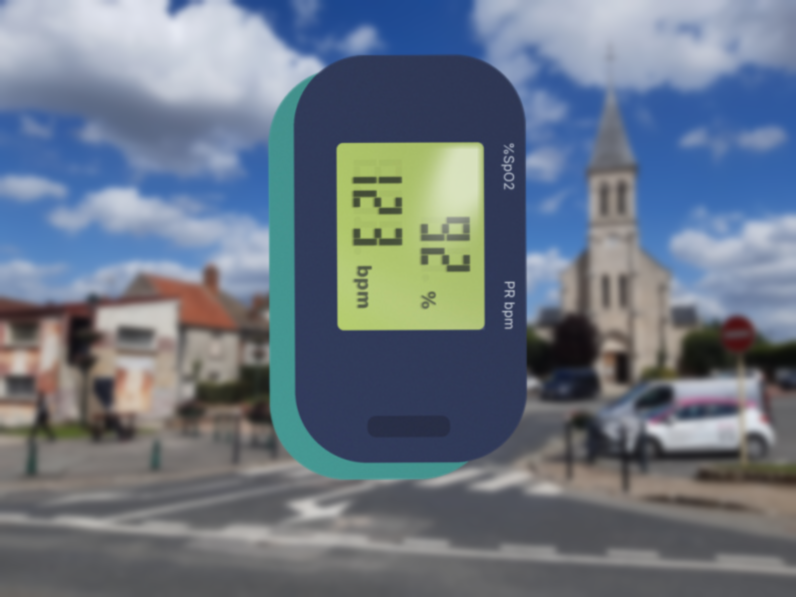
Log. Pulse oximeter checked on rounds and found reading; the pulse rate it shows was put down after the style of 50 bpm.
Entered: 123 bpm
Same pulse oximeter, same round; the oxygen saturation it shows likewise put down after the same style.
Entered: 92 %
